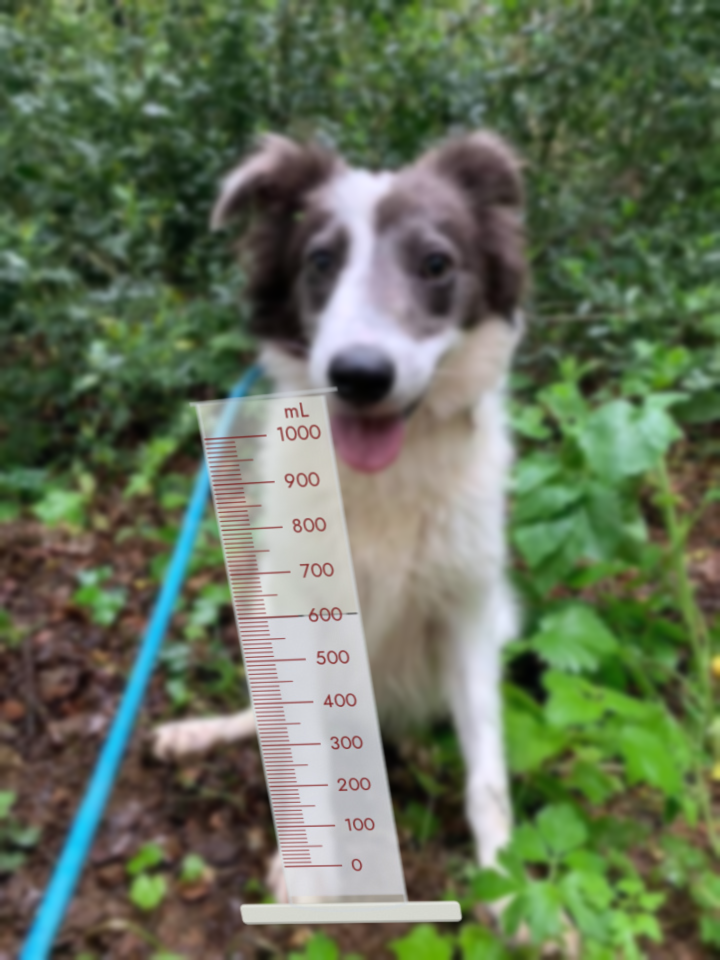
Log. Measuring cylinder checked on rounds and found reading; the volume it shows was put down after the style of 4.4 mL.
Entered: 600 mL
